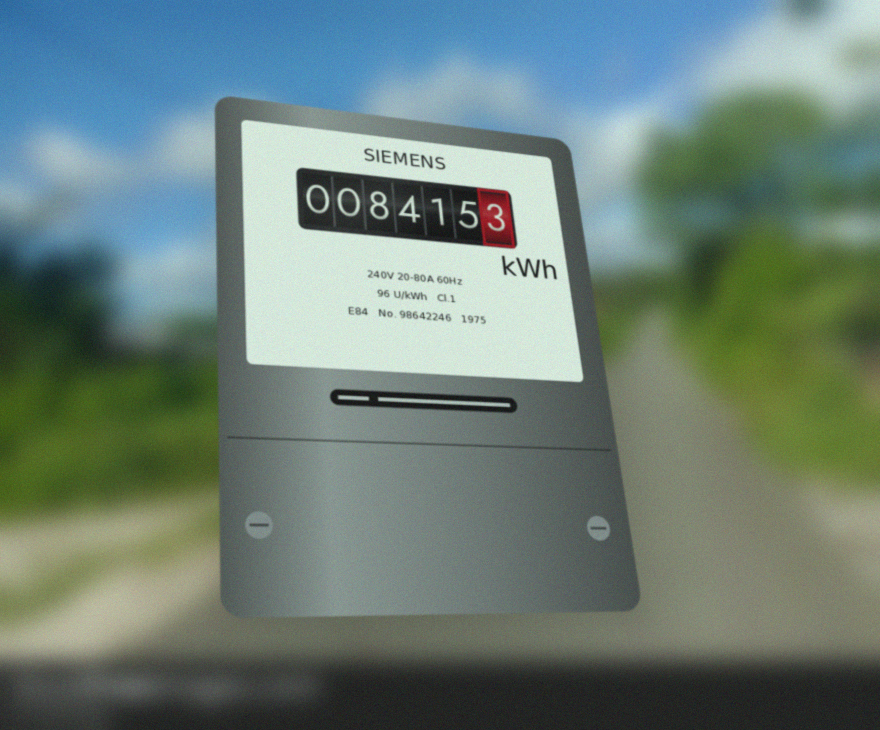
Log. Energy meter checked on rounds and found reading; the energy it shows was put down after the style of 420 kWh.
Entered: 8415.3 kWh
